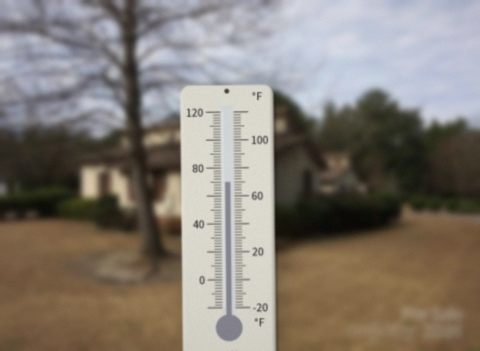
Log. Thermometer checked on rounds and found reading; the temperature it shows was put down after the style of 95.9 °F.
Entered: 70 °F
